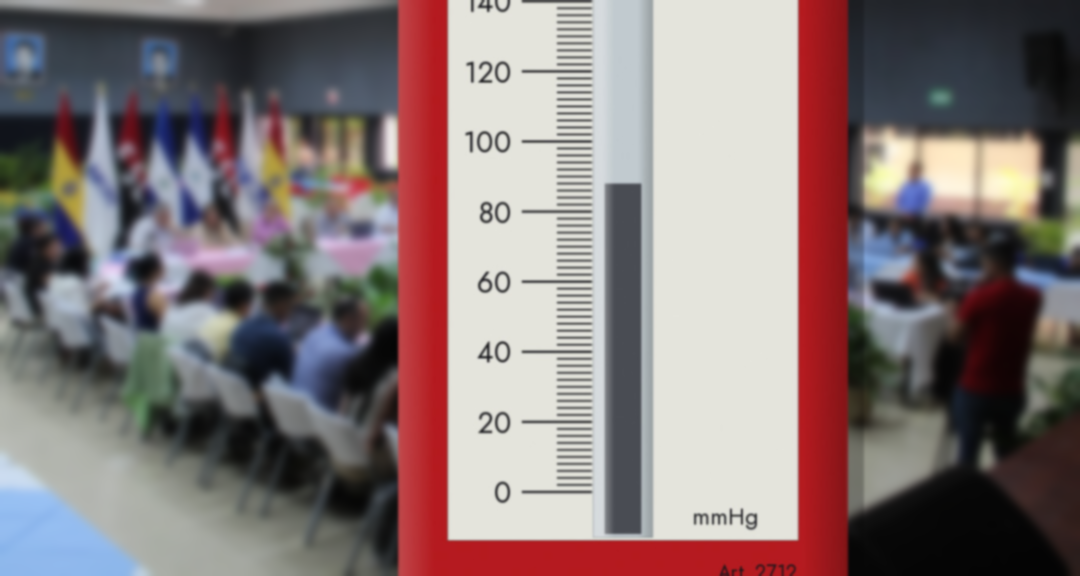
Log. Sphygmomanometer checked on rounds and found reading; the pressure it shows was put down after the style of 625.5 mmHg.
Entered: 88 mmHg
